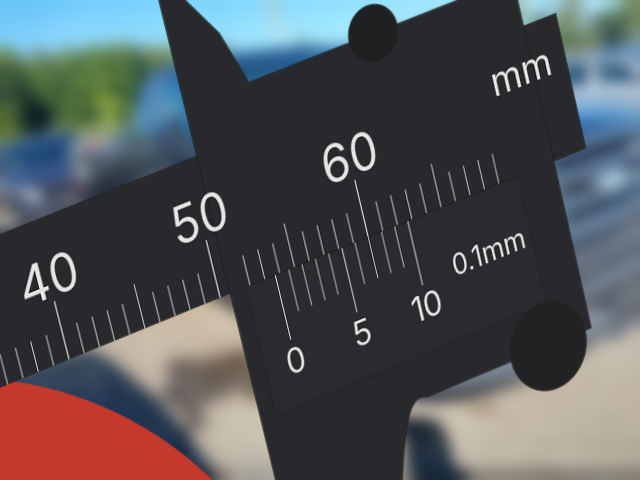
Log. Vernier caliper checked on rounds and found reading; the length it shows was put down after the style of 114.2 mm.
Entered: 53.7 mm
